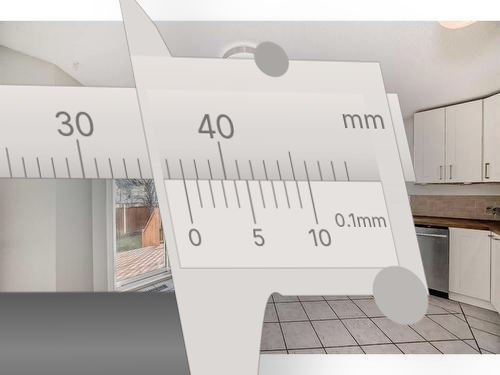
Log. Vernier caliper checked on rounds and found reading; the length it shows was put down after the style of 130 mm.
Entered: 37.0 mm
